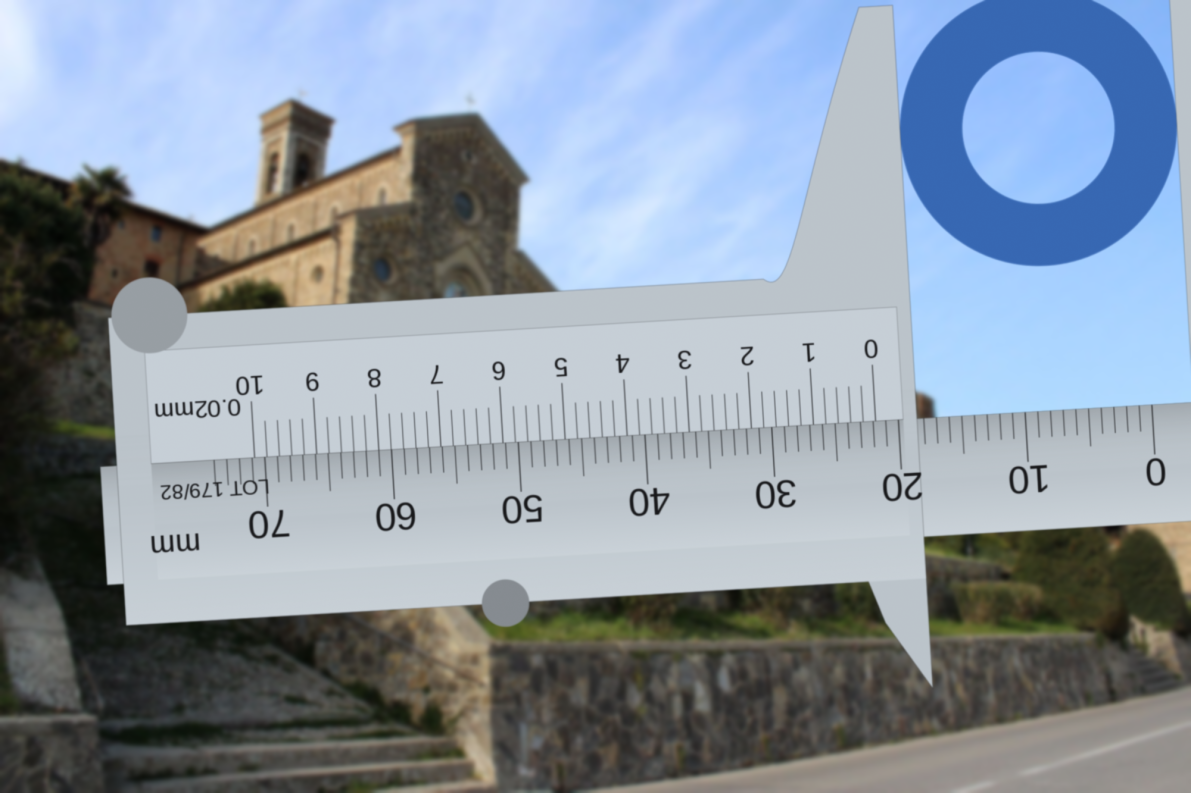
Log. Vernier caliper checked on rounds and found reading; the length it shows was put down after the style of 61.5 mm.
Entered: 21.8 mm
